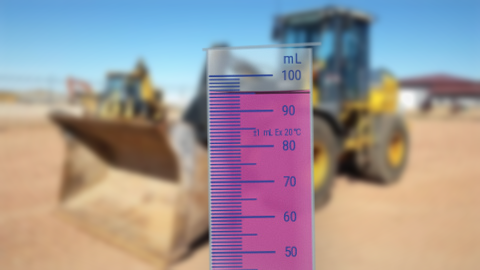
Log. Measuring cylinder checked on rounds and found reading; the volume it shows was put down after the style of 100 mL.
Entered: 95 mL
